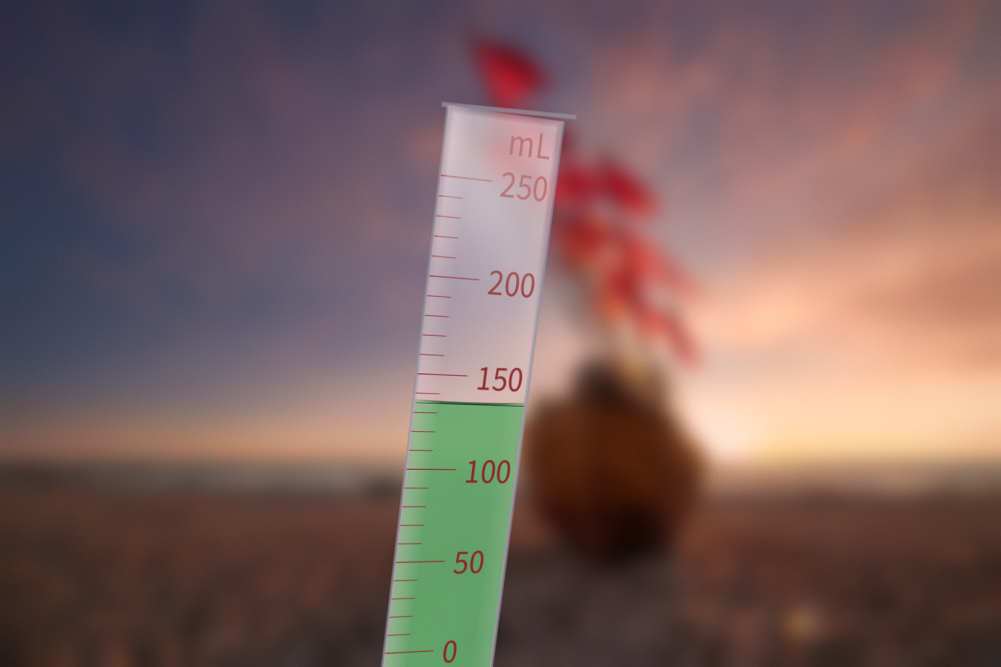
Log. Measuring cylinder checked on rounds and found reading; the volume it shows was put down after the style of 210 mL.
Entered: 135 mL
